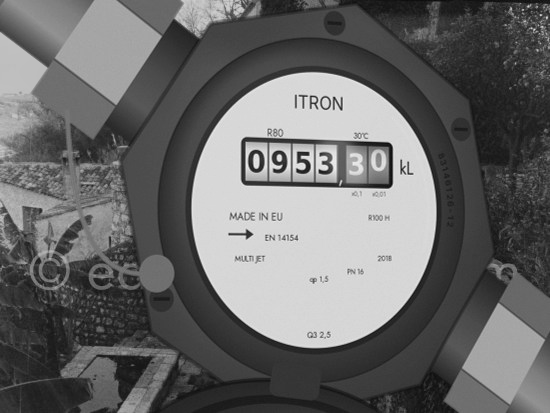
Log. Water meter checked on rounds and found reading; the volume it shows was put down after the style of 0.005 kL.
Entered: 953.30 kL
